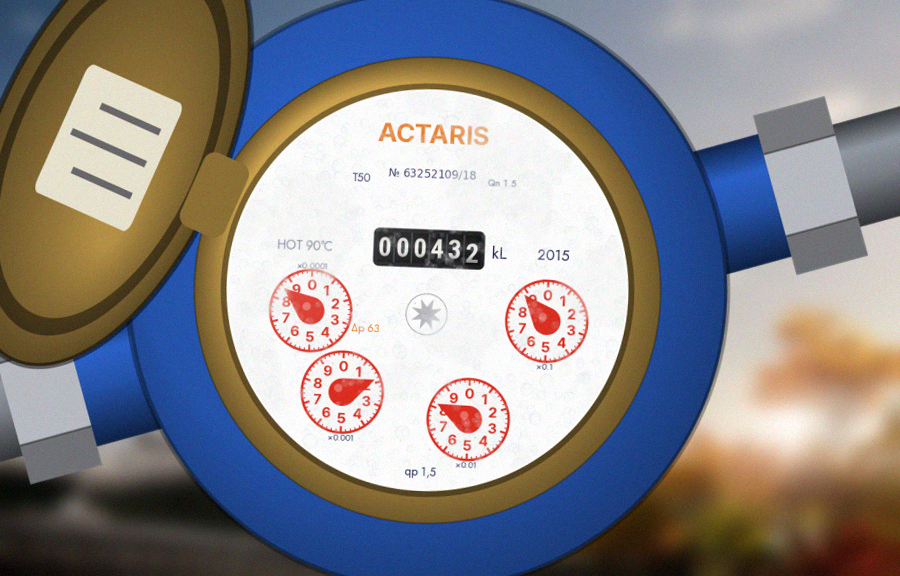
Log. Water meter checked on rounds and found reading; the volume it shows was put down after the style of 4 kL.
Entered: 431.8818 kL
